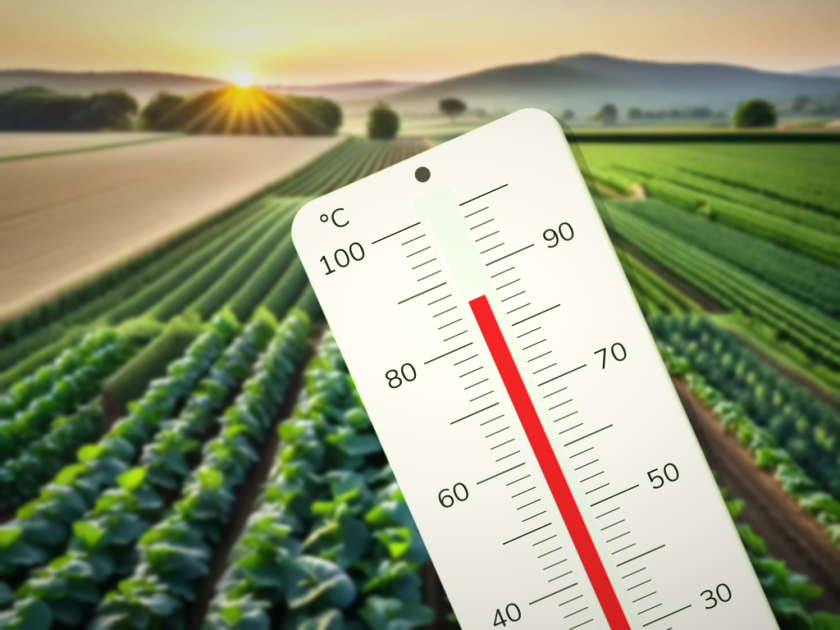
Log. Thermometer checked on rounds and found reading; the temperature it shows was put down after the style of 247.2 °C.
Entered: 86 °C
